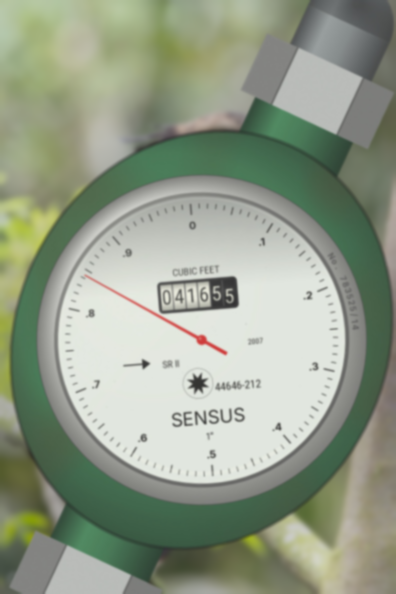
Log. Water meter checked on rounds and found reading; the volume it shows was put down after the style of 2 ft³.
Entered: 41654.84 ft³
